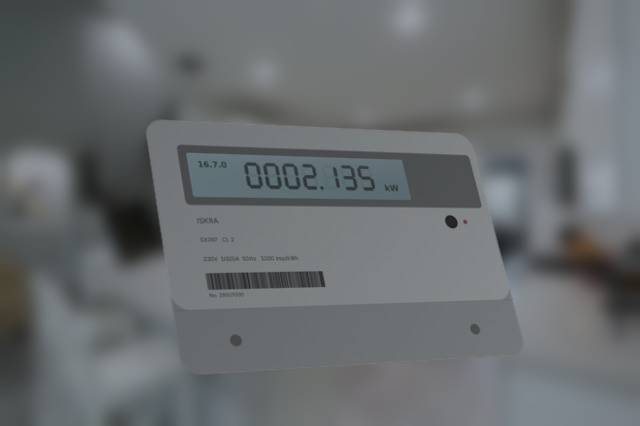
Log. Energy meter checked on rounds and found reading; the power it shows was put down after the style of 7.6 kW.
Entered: 2.135 kW
